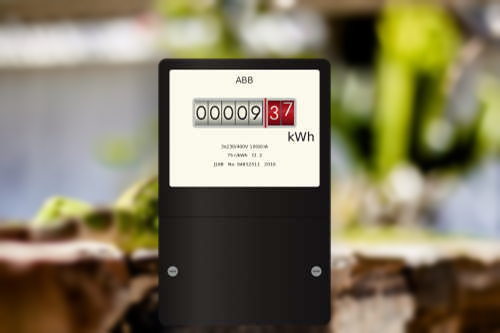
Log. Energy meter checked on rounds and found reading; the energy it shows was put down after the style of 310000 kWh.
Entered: 9.37 kWh
